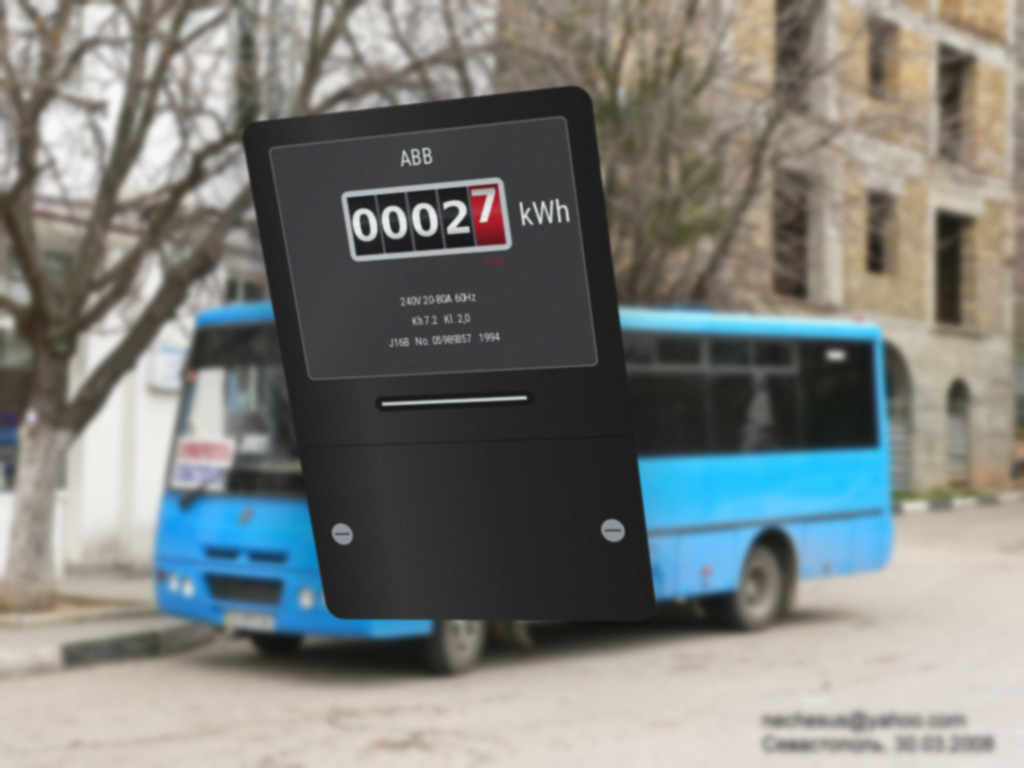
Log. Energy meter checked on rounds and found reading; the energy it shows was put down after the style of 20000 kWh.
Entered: 2.7 kWh
